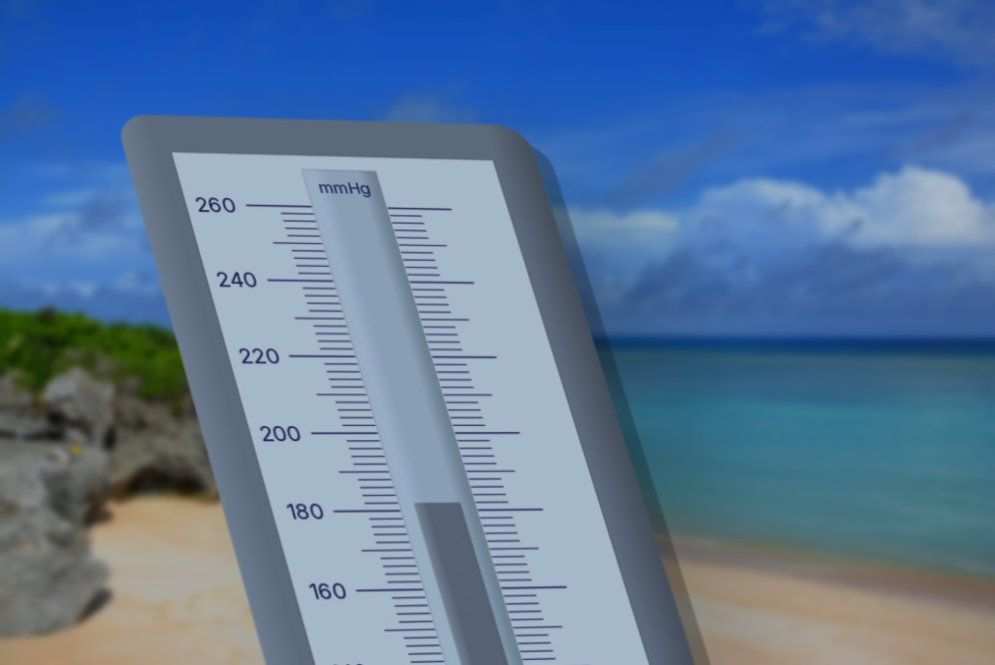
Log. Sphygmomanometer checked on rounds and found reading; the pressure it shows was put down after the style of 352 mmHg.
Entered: 182 mmHg
